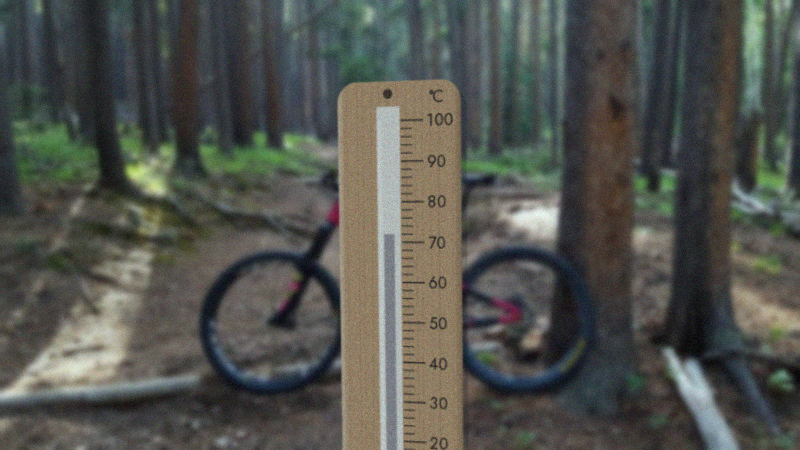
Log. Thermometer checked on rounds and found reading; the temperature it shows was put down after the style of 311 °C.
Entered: 72 °C
